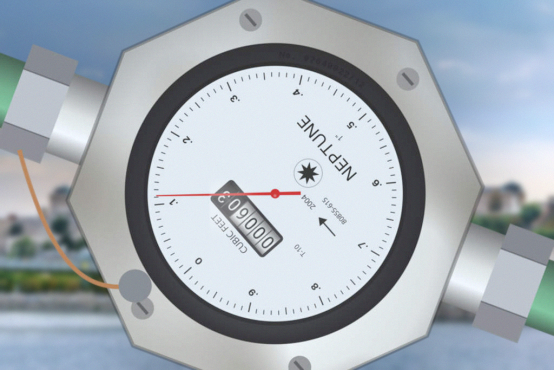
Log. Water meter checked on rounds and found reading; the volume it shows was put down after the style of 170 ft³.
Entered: 603.11 ft³
